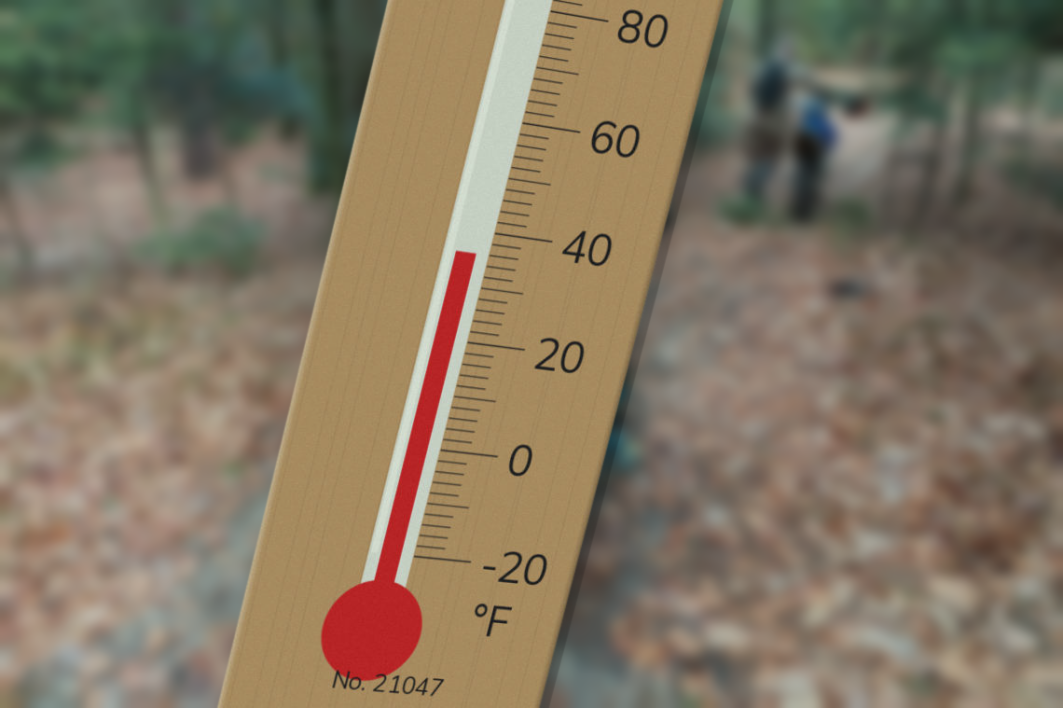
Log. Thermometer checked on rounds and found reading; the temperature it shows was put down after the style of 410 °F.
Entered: 36 °F
